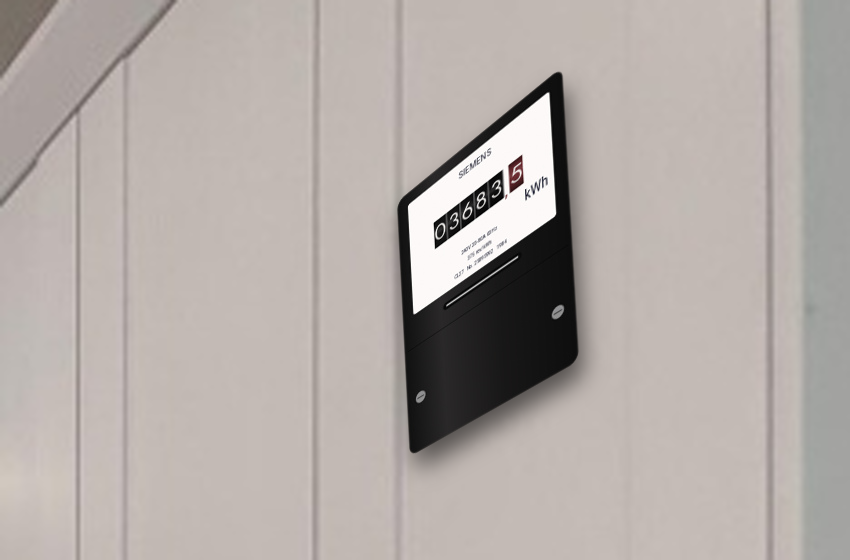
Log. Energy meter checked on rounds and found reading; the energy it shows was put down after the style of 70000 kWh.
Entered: 3683.5 kWh
